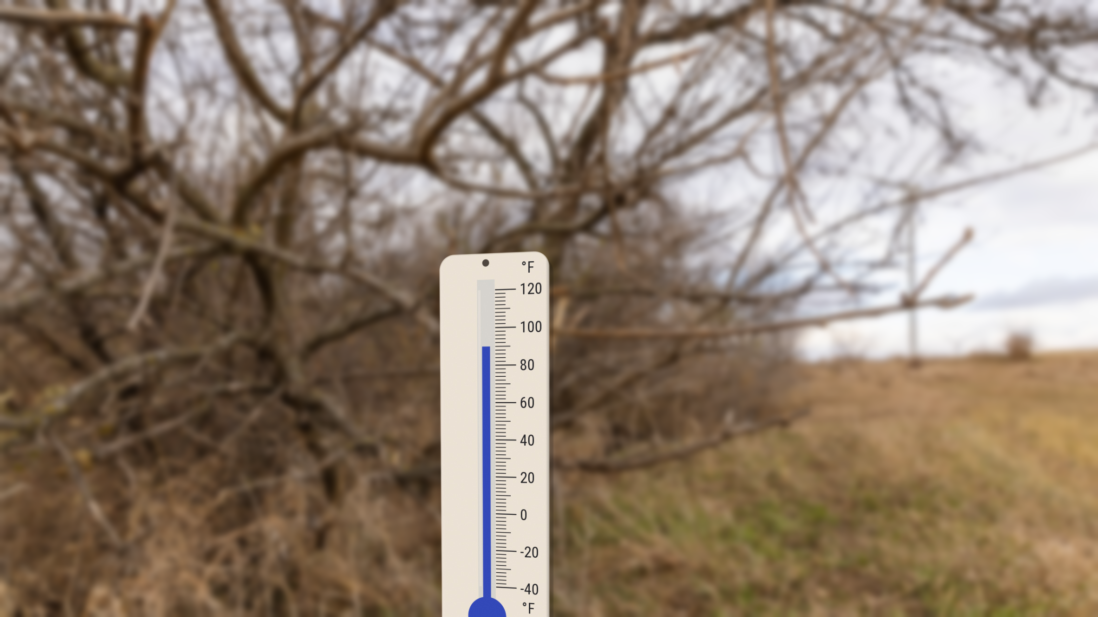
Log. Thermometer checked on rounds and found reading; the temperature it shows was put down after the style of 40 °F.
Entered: 90 °F
